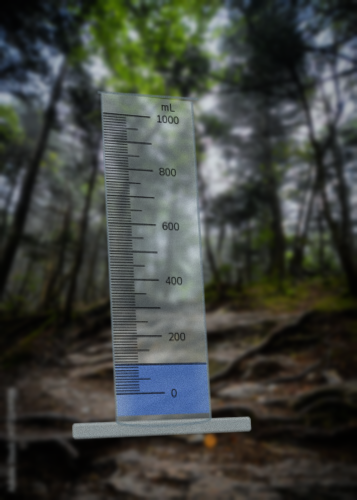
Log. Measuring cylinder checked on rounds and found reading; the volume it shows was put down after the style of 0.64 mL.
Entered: 100 mL
